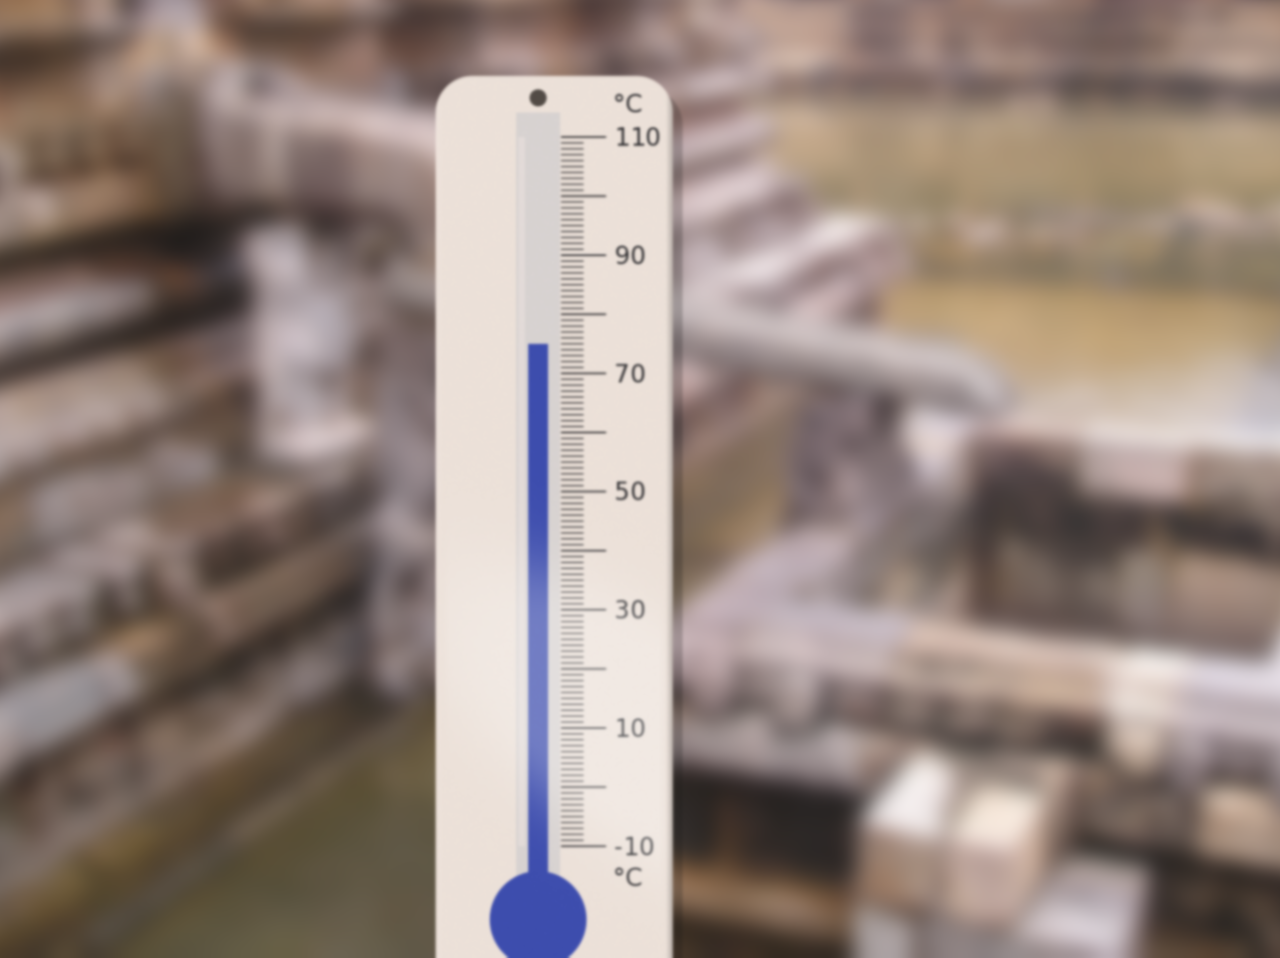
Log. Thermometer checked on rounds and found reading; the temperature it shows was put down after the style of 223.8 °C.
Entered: 75 °C
